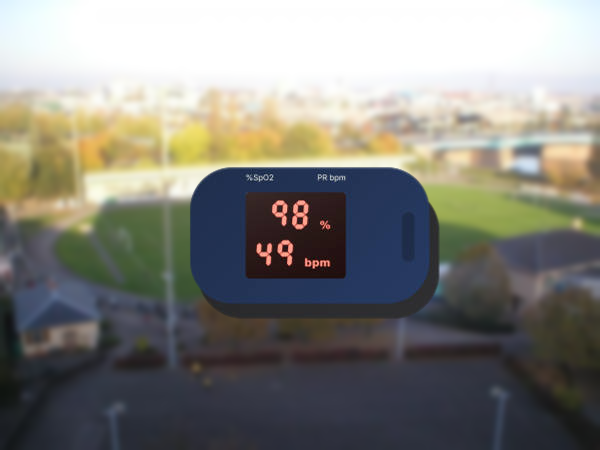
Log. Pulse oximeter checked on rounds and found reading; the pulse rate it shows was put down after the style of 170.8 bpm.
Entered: 49 bpm
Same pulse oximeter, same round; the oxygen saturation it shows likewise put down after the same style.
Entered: 98 %
